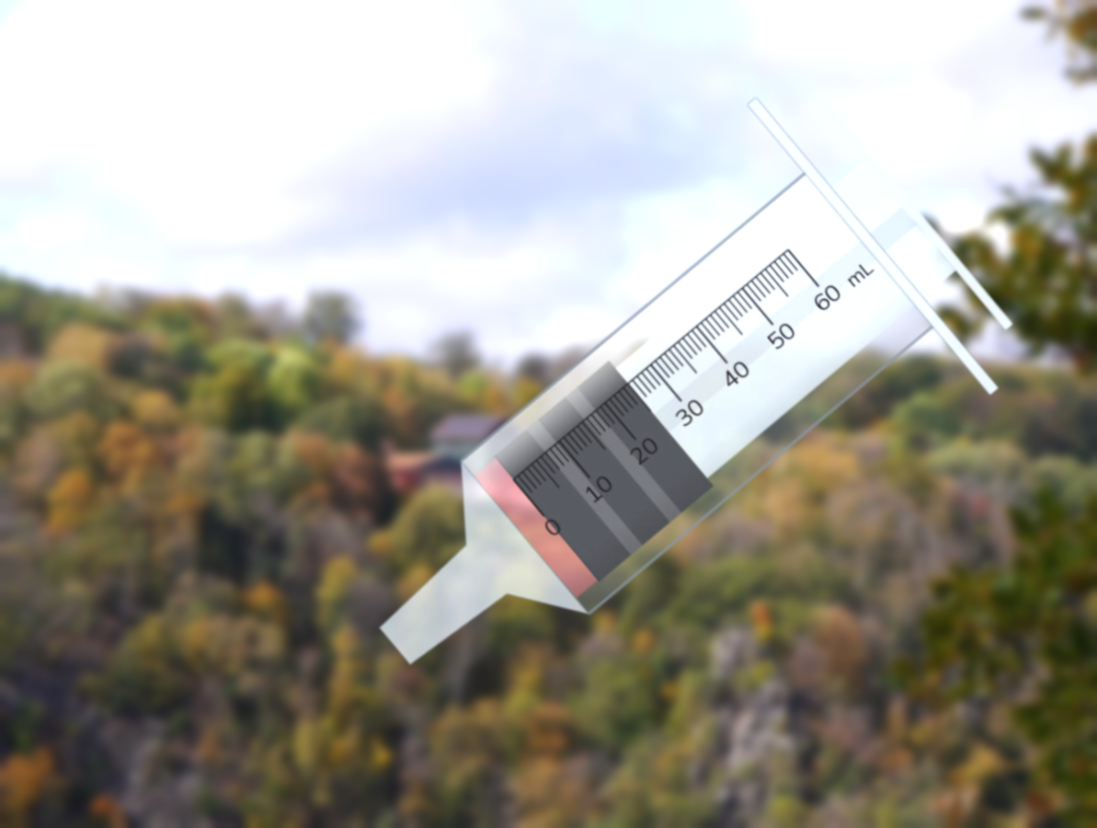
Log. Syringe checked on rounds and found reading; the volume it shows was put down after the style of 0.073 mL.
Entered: 0 mL
